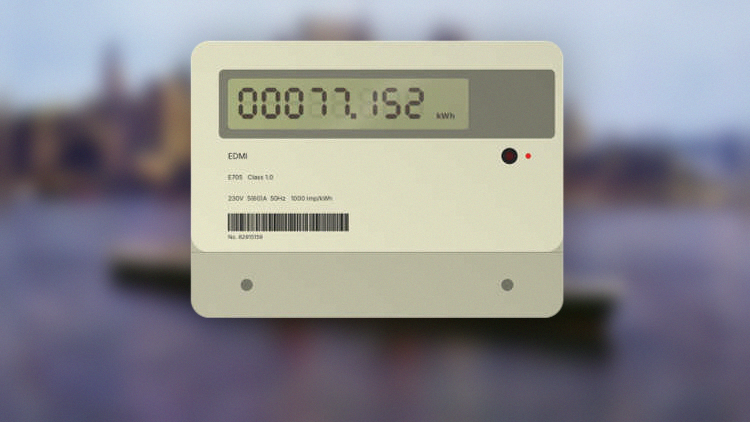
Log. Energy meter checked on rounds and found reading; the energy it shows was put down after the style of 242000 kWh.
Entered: 77.152 kWh
